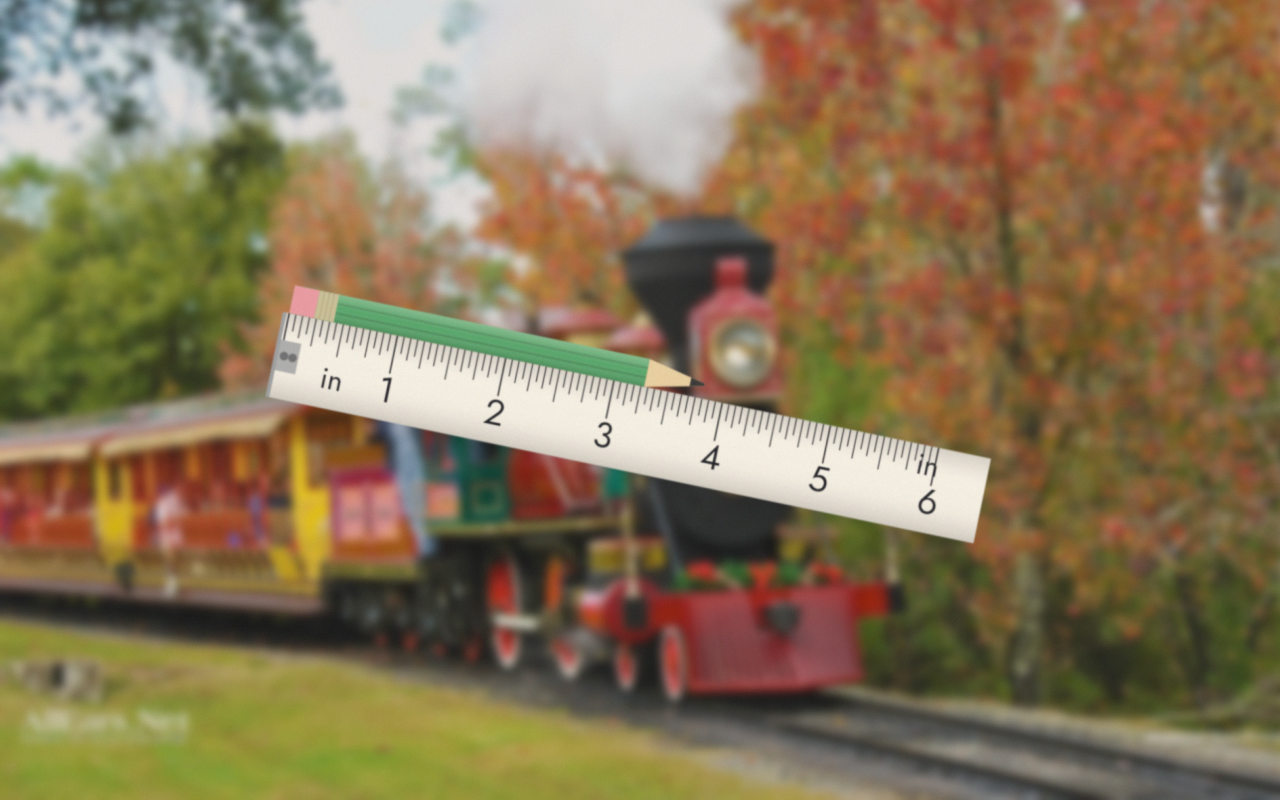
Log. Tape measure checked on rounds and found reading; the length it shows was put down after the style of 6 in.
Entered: 3.8125 in
